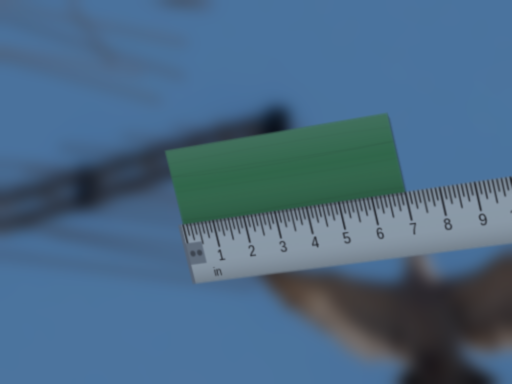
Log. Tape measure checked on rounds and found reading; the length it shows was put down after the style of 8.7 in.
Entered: 7 in
